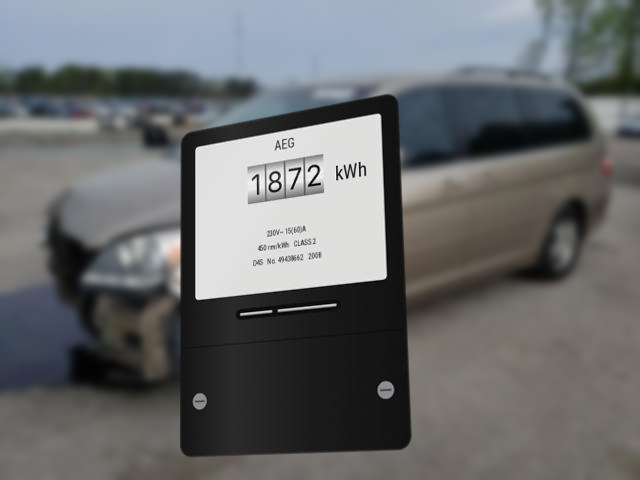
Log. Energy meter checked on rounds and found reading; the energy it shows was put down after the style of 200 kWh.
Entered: 1872 kWh
